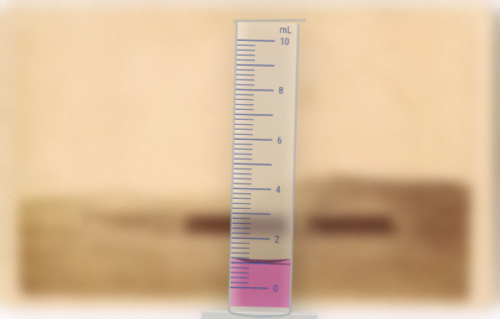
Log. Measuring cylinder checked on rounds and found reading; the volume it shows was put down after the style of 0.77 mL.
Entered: 1 mL
